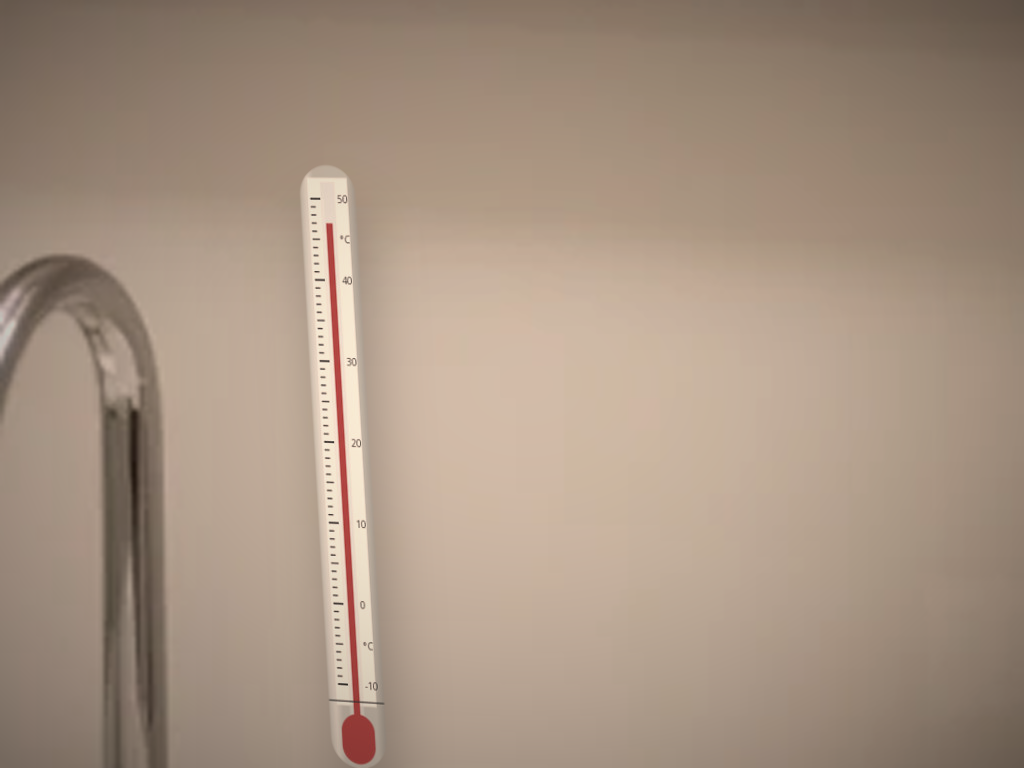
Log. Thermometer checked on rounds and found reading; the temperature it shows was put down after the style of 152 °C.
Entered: 47 °C
